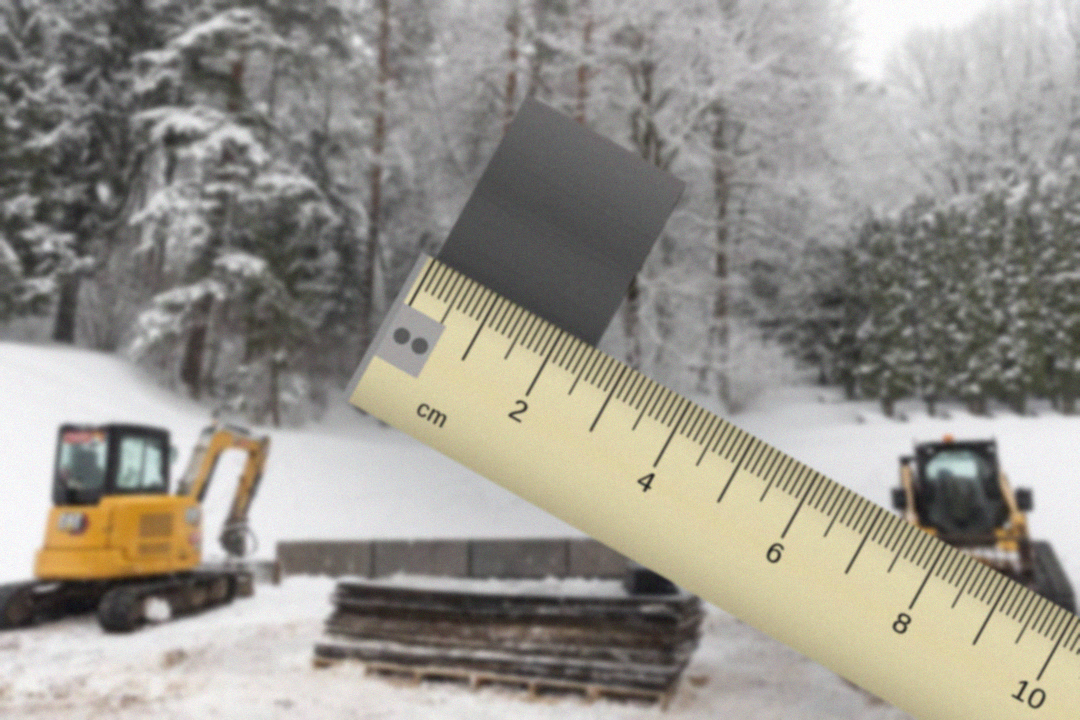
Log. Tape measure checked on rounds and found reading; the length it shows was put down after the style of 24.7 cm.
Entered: 2.5 cm
